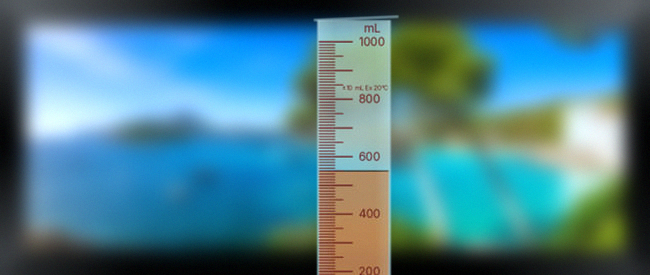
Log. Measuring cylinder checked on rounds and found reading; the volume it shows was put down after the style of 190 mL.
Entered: 550 mL
